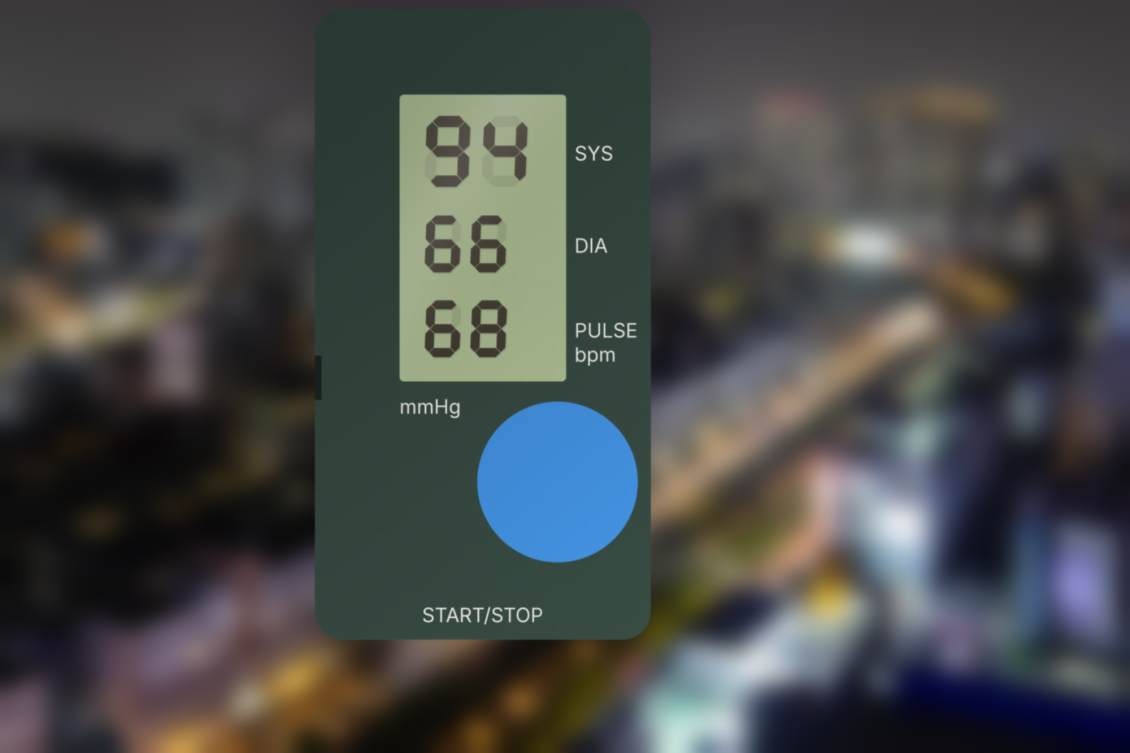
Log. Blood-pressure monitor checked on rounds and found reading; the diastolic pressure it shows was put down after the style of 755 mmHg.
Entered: 66 mmHg
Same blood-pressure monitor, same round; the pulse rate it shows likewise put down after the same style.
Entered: 68 bpm
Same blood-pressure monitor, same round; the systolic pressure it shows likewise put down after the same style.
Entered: 94 mmHg
